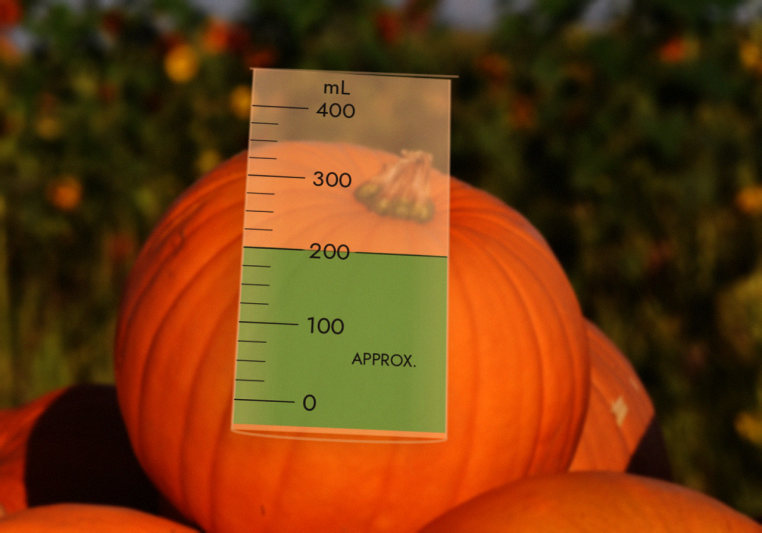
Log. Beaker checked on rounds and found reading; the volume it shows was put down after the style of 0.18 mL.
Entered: 200 mL
